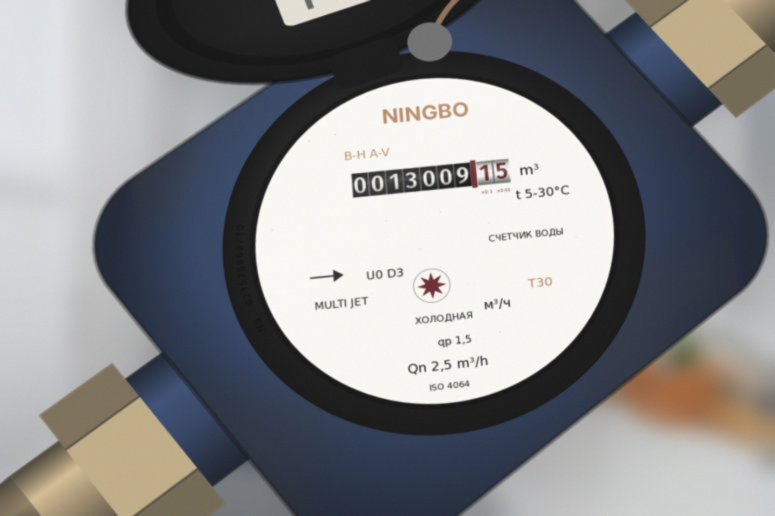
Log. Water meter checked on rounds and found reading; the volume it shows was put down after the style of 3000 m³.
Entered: 13009.15 m³
